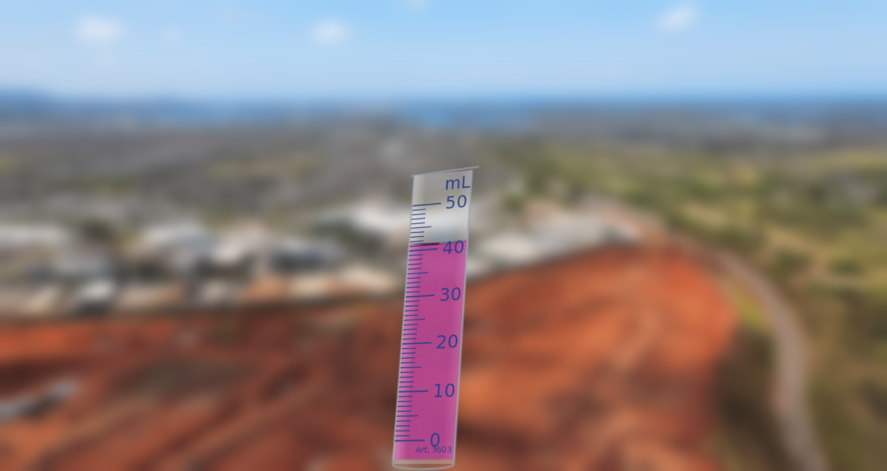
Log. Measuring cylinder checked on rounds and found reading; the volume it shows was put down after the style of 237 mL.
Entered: 41 mL
